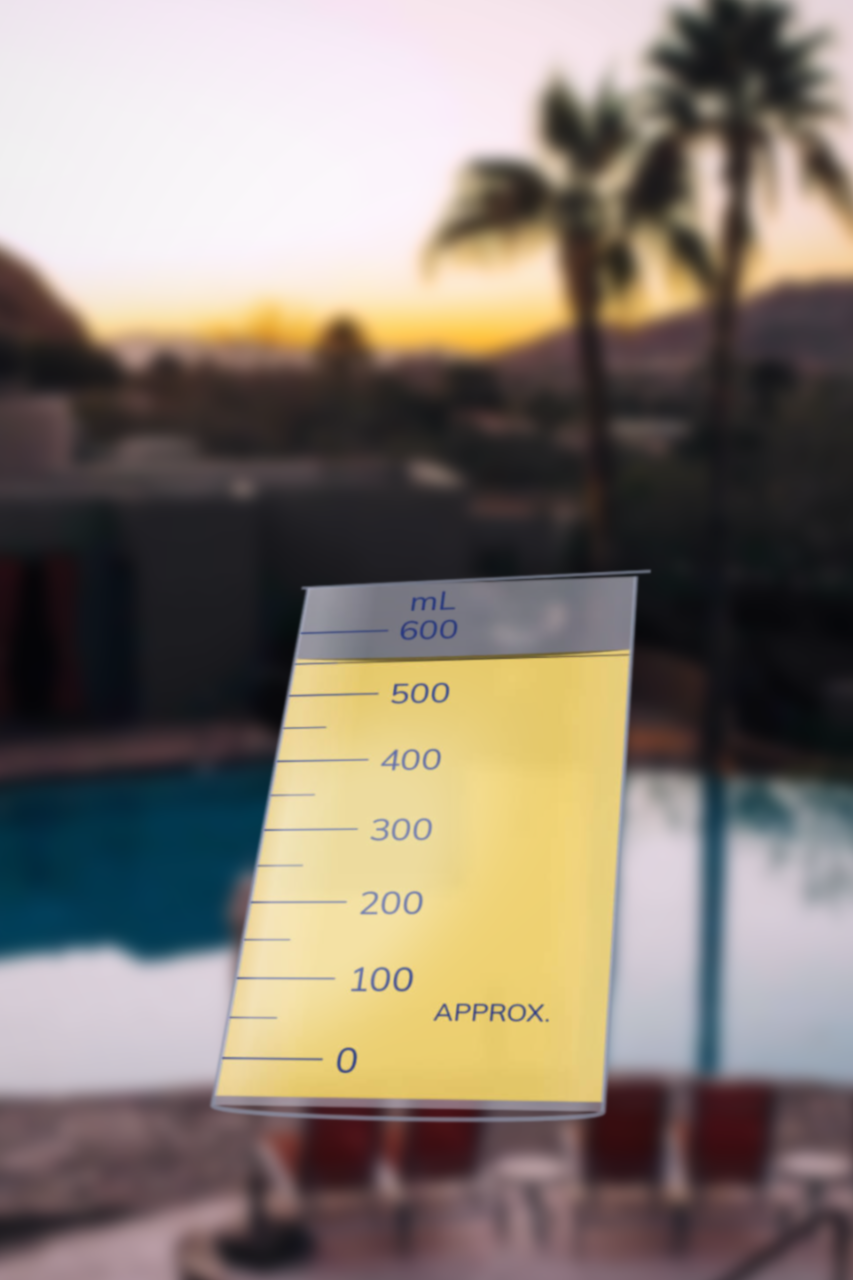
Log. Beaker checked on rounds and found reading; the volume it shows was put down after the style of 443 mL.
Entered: 550 mL
